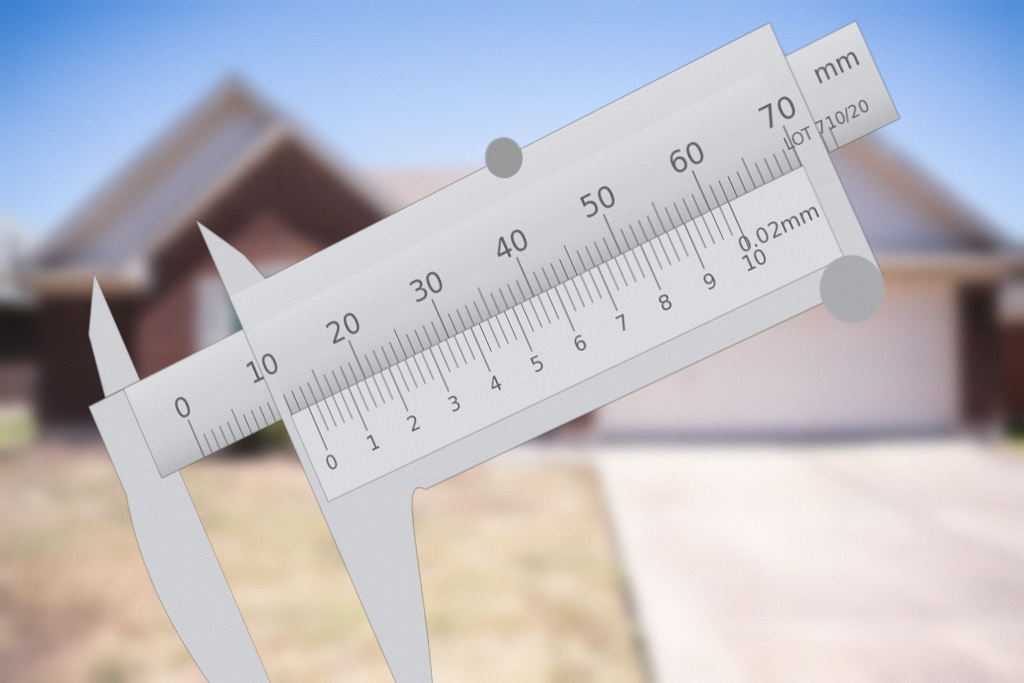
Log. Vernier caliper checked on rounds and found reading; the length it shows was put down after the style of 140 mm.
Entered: 13.0 mm
